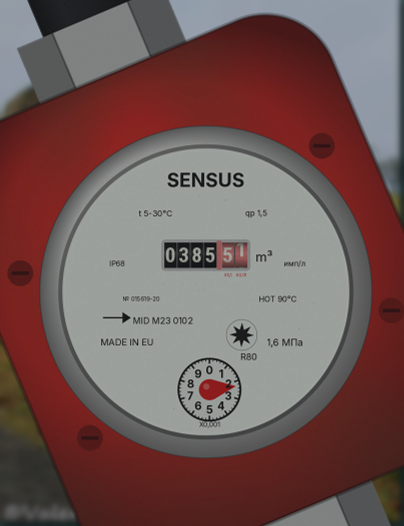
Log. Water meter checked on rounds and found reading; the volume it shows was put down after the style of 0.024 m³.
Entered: 385.512 m³
